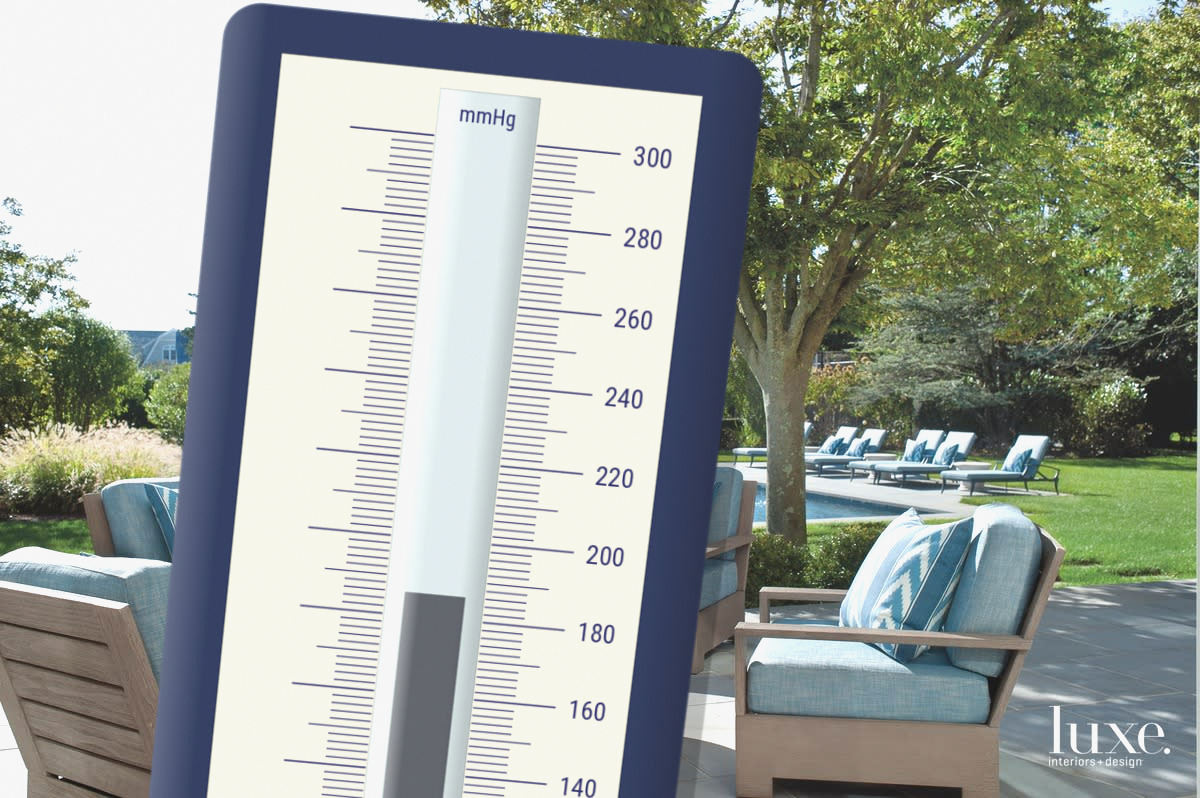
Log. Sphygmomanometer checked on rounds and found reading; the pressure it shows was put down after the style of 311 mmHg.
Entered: 186 mmHg
